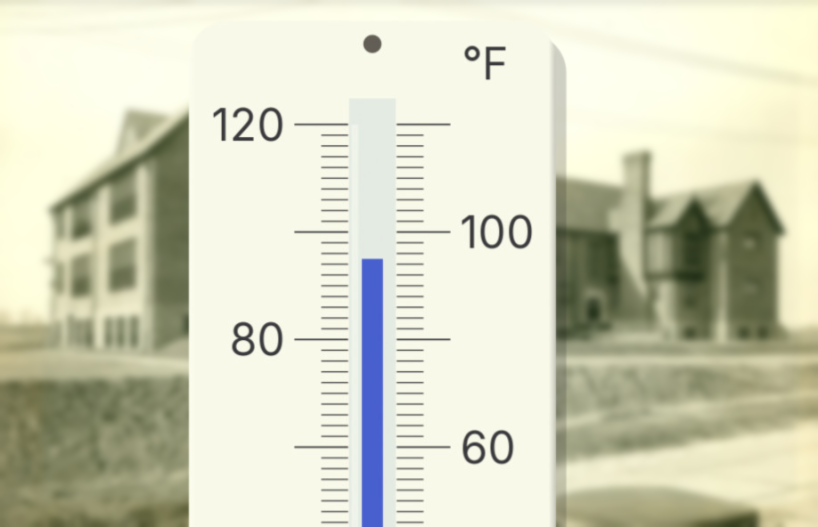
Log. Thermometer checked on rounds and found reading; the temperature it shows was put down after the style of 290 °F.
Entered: 95 °F
